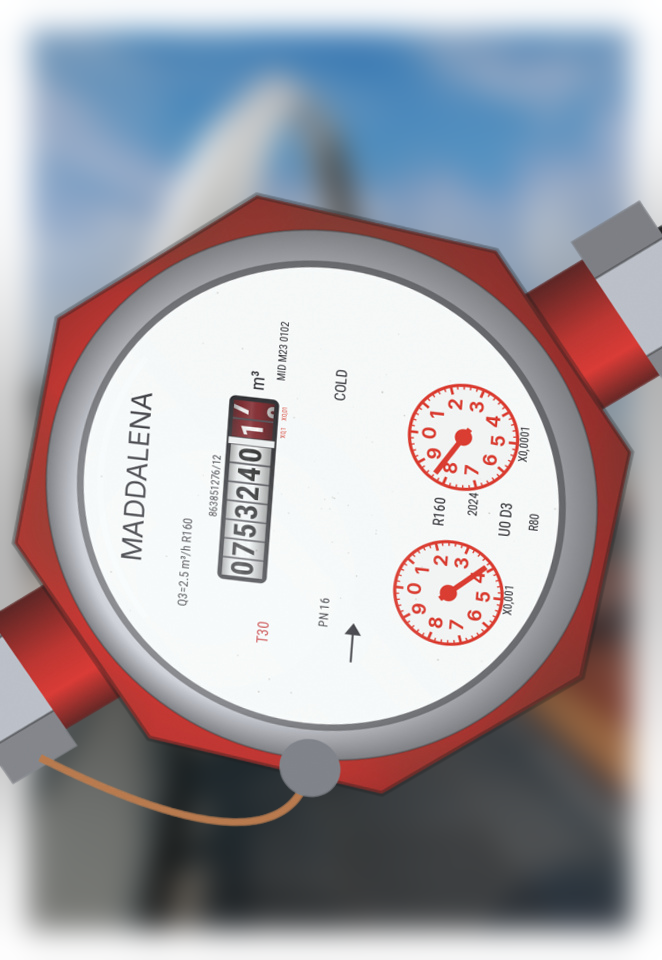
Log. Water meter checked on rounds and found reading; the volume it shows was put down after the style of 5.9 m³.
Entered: 753240.1738 m³
